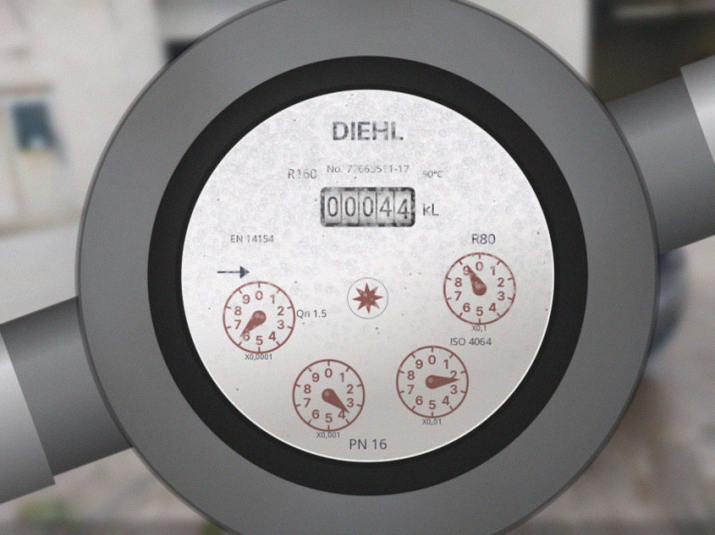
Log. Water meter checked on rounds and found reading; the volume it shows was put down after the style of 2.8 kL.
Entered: 43.9236 kL
